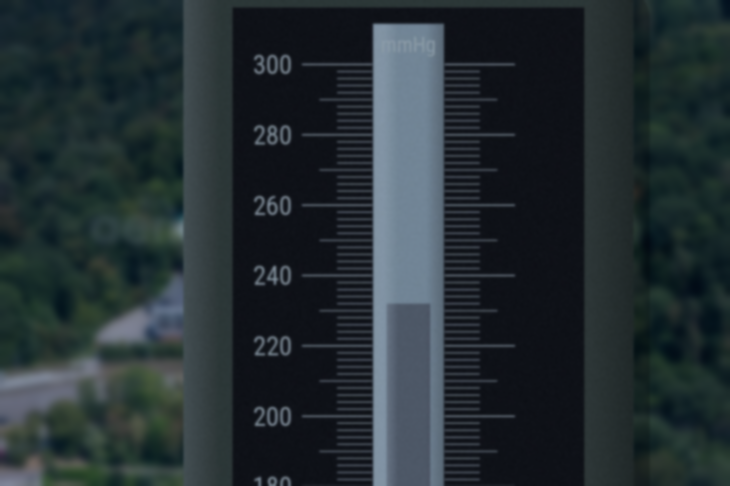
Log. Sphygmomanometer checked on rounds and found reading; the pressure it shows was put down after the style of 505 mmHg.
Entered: 232 mmHg
